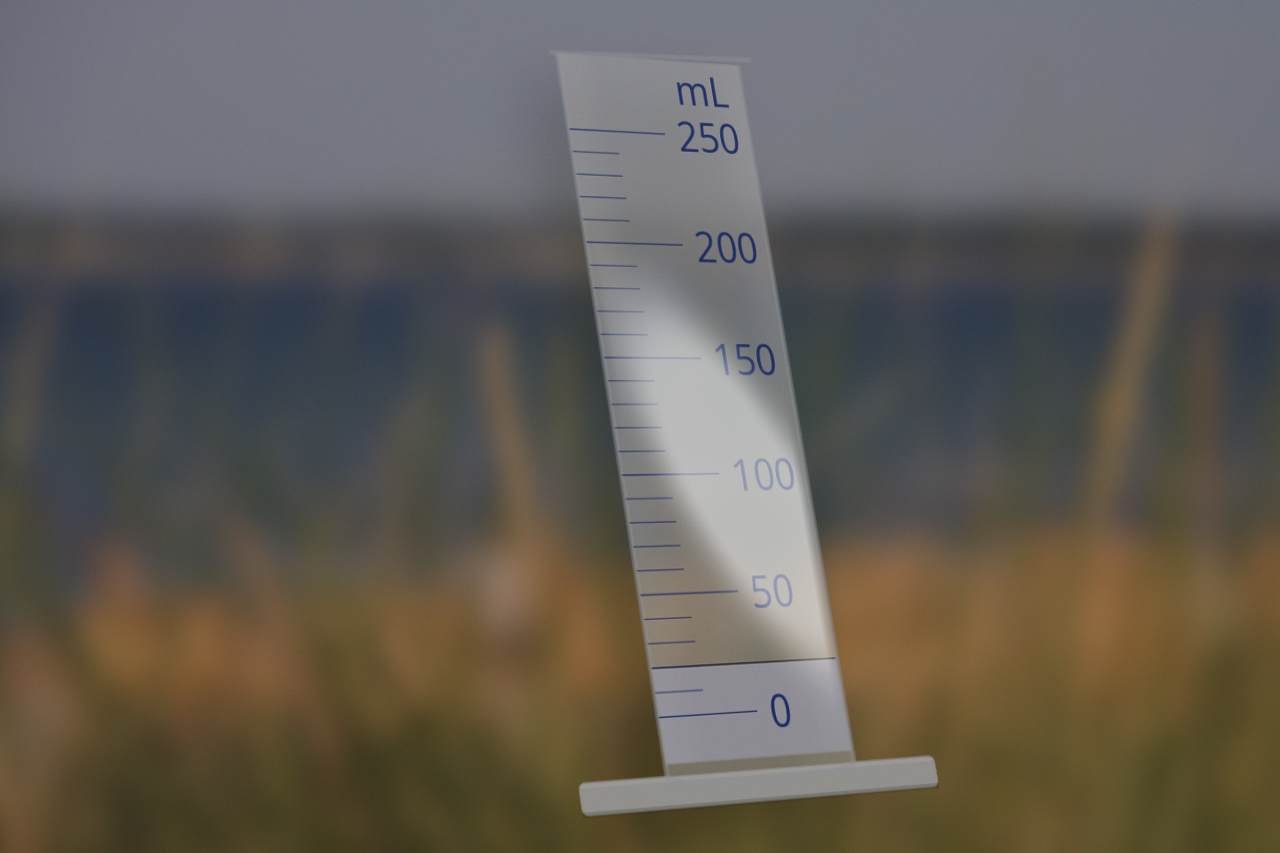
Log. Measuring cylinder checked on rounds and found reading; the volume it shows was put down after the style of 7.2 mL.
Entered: 20 mL
